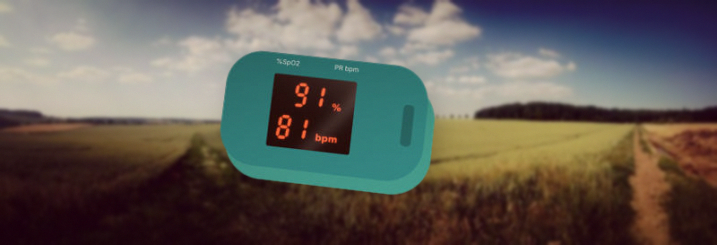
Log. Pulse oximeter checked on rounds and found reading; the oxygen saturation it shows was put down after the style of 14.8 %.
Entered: 91 %
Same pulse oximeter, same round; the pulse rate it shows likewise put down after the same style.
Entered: 81 bpm
